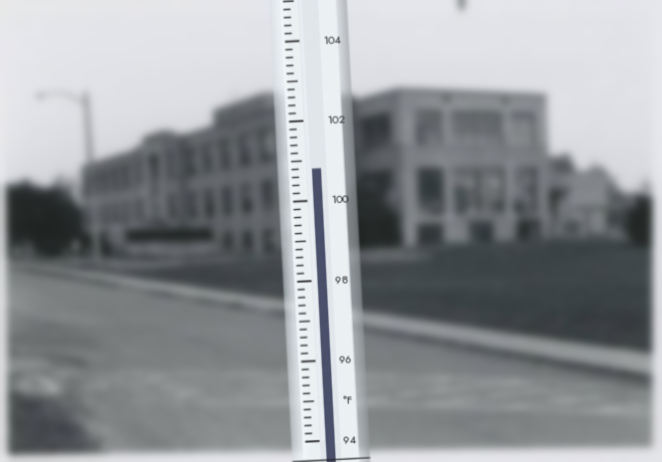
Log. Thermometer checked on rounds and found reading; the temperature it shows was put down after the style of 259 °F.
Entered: 100.8 °F
